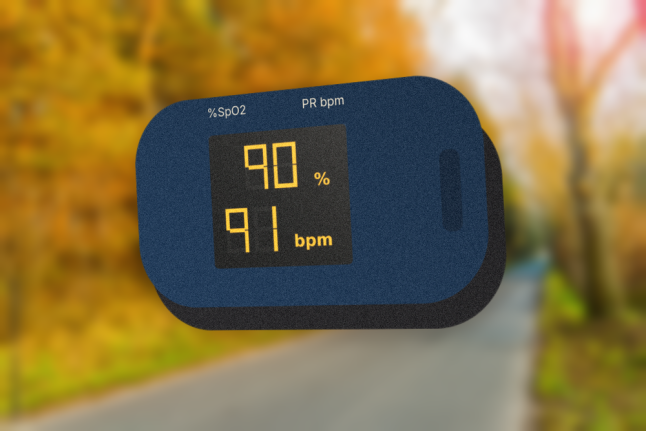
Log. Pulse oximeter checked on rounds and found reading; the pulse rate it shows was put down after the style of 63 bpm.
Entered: 91 bpm
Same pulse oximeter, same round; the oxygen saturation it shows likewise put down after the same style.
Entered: 90 %
